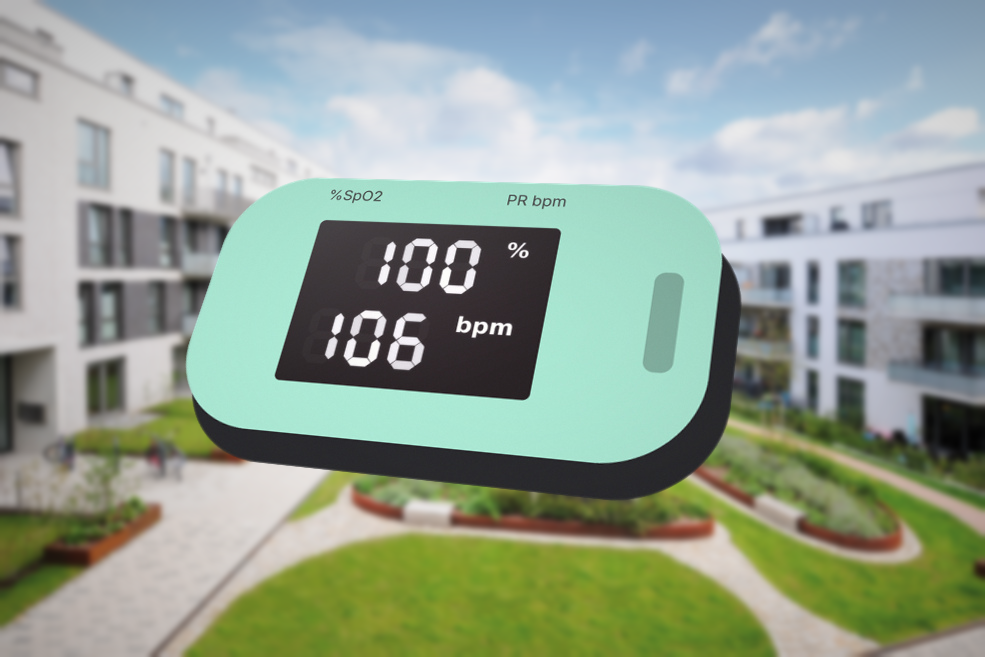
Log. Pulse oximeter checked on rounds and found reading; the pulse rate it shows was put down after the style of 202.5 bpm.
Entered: 106 bpm
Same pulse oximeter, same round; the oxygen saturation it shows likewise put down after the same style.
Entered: 100 %
